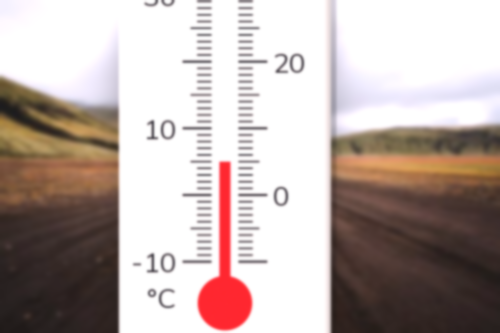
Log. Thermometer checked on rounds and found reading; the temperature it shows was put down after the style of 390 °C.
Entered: 5 °C
